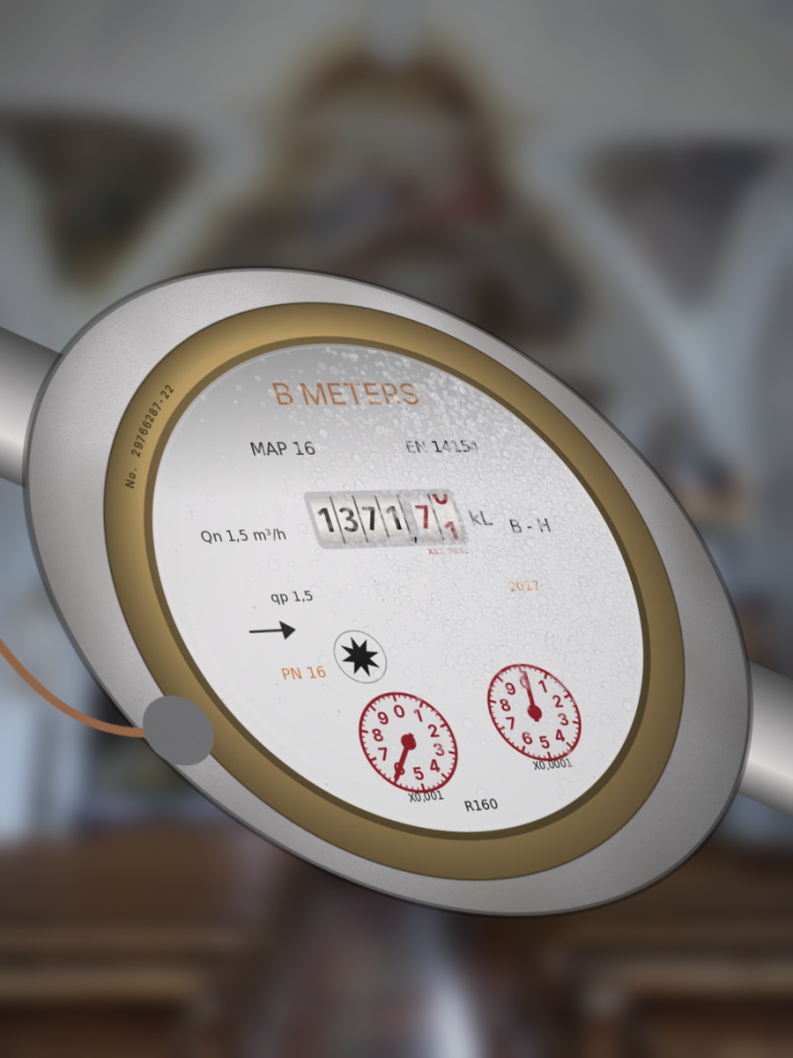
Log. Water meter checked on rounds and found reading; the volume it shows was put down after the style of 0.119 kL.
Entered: 1371.7060 kL
